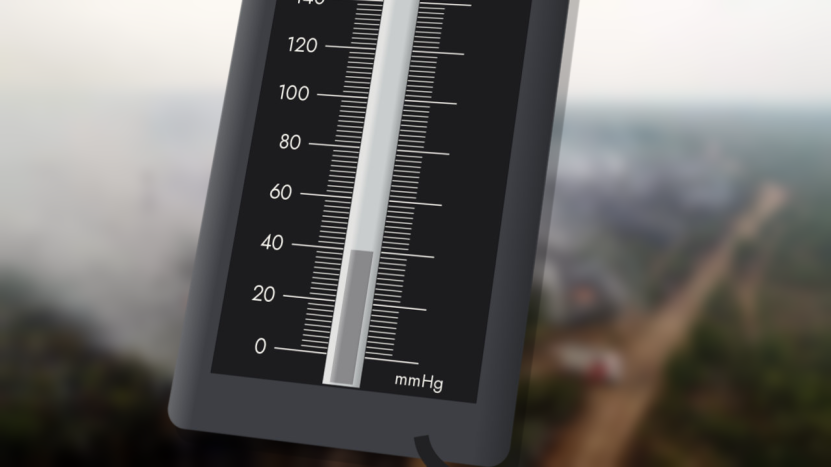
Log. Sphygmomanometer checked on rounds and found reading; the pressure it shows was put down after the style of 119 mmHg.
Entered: 40 mmHg
